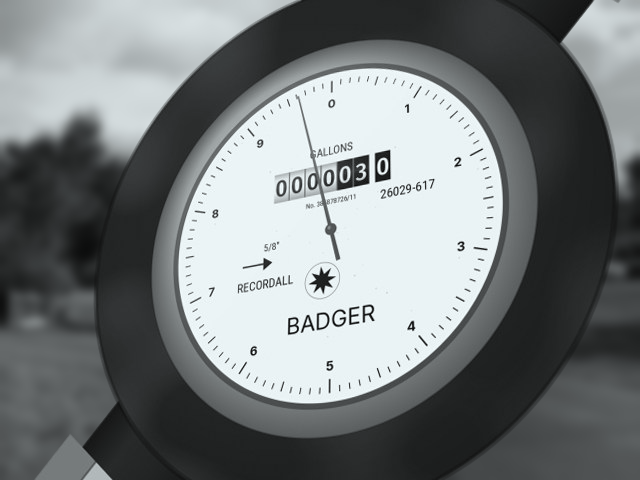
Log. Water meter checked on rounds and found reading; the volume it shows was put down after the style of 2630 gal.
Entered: 29.6 gal
